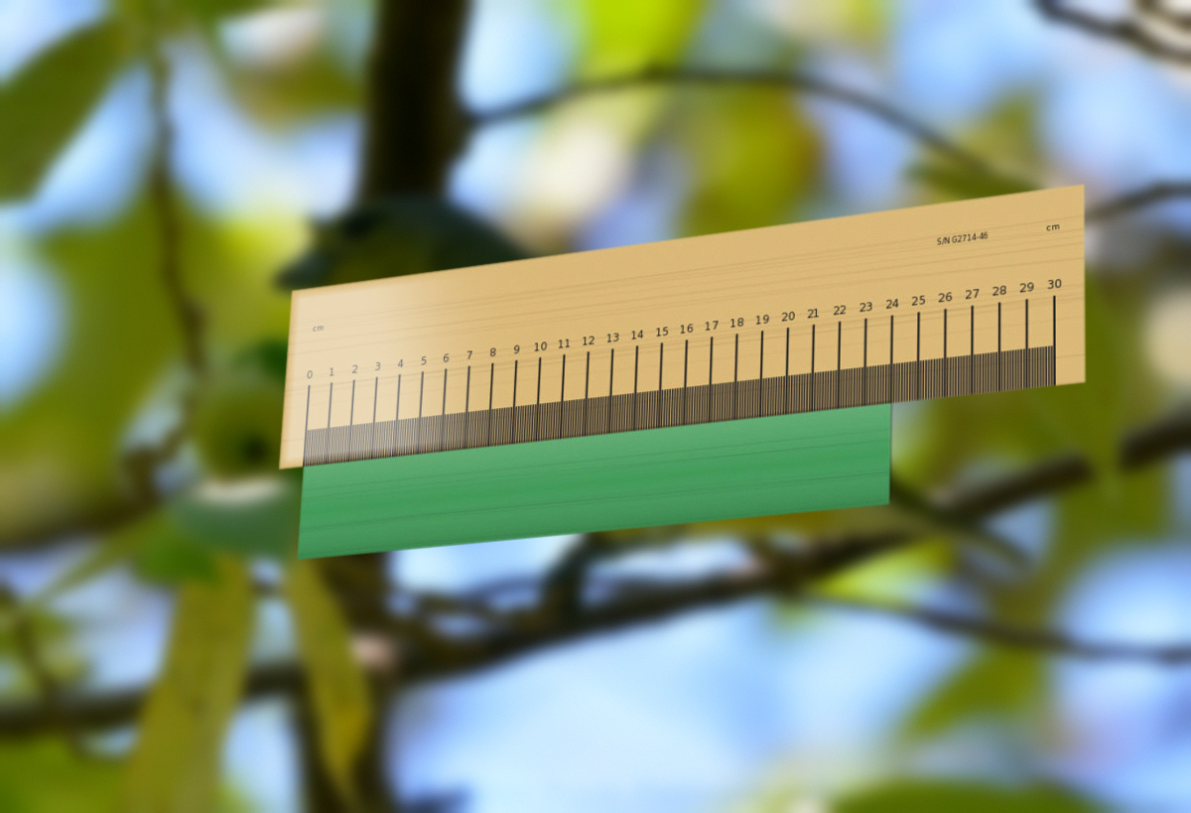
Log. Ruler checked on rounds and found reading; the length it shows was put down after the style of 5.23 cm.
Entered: 24 cm
